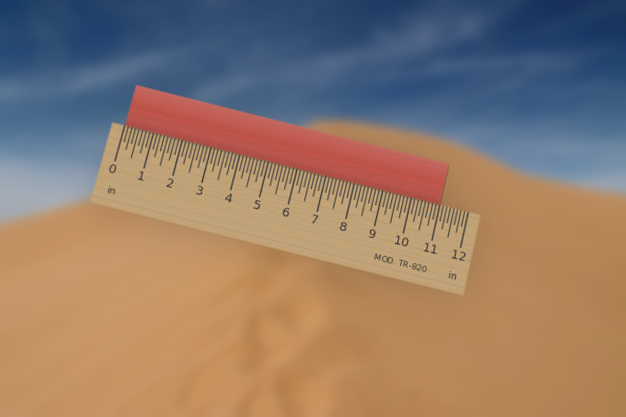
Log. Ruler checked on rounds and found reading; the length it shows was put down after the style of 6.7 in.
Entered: 11 in
